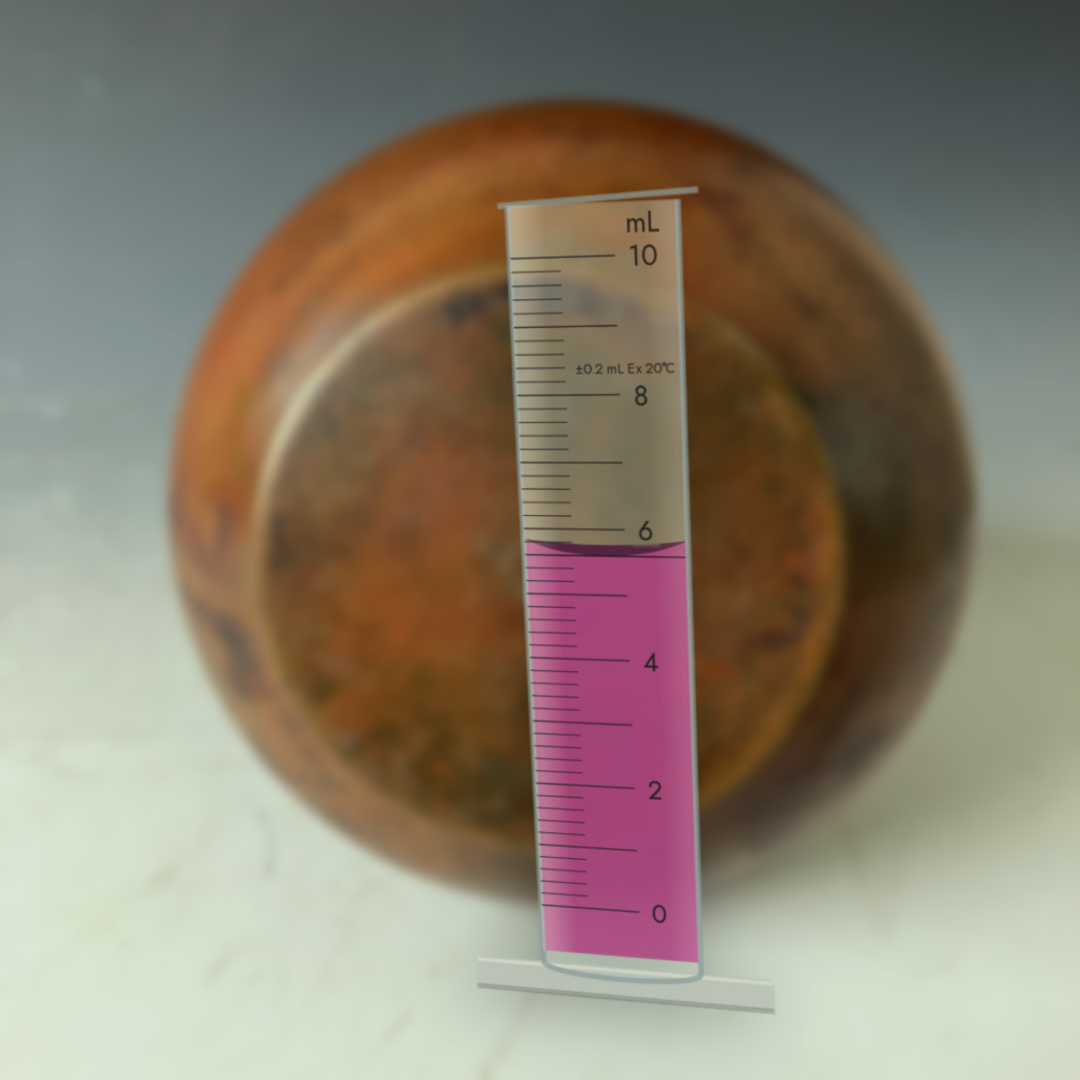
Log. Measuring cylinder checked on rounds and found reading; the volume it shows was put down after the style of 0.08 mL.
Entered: 5.6 mL
